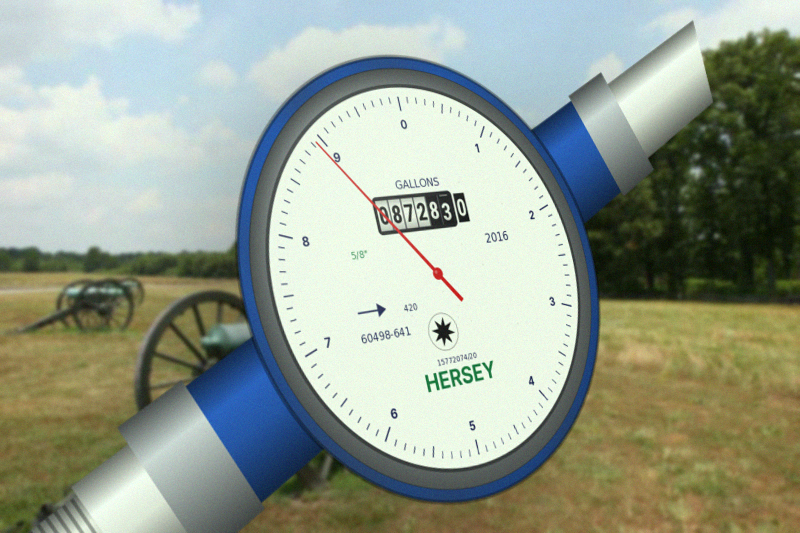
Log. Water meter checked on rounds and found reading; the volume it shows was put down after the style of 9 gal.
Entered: 872828.9 gal
